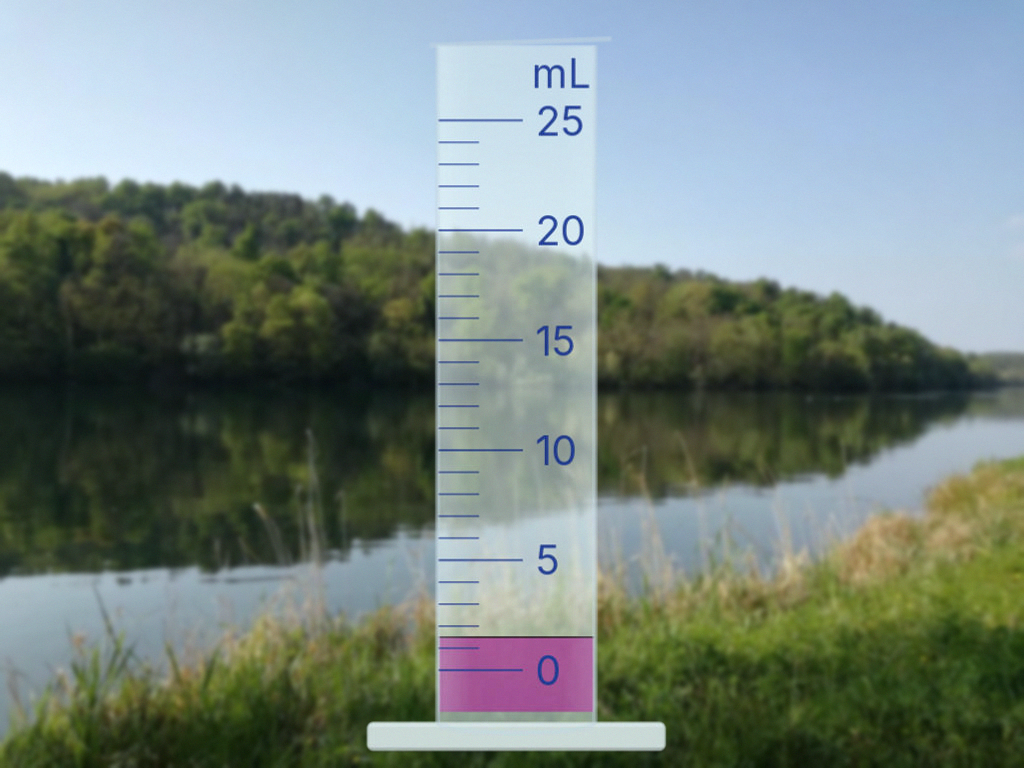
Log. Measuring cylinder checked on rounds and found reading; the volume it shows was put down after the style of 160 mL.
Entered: 1.5 mL
